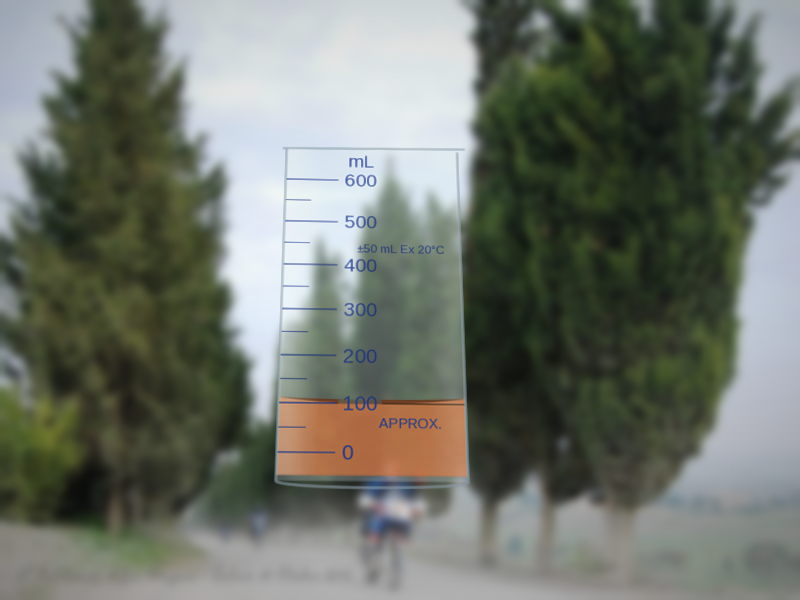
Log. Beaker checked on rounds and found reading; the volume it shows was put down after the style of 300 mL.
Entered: 100 mL
